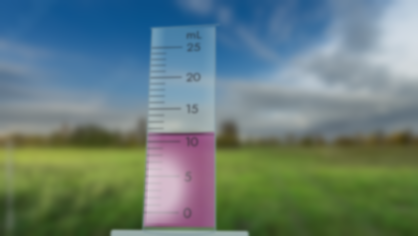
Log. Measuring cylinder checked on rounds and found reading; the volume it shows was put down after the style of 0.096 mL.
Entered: 11 mL
